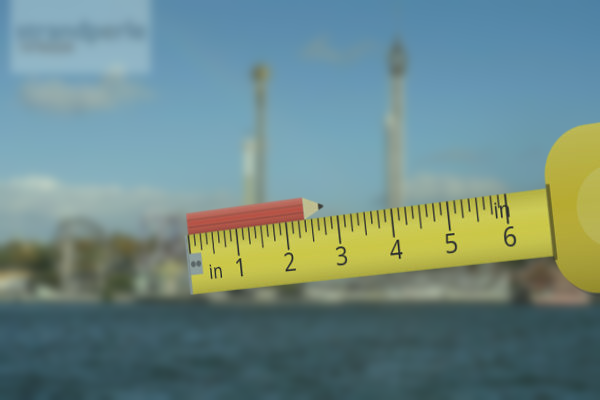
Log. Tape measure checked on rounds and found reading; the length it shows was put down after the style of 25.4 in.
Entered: 2.75 in
